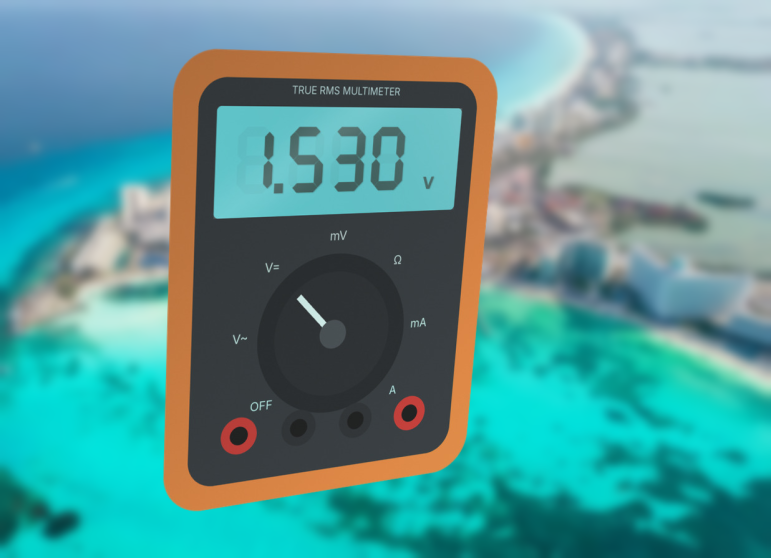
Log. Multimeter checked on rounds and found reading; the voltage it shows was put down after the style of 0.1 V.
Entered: 1.530 V
